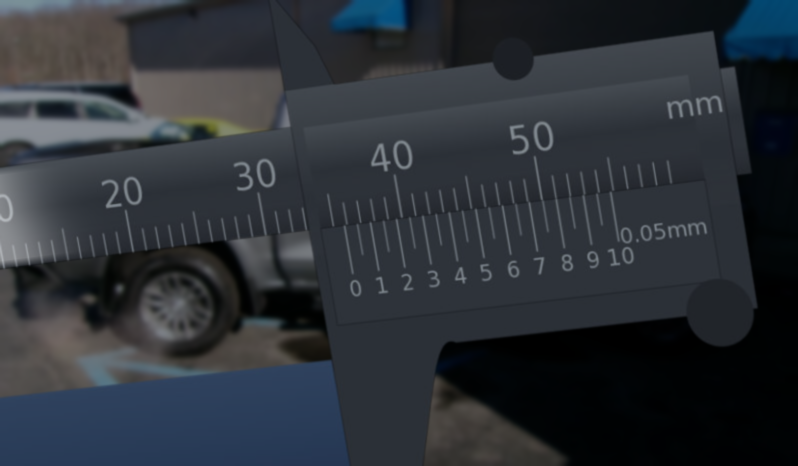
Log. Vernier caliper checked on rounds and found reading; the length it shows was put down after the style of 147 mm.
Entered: 35.8 mm
